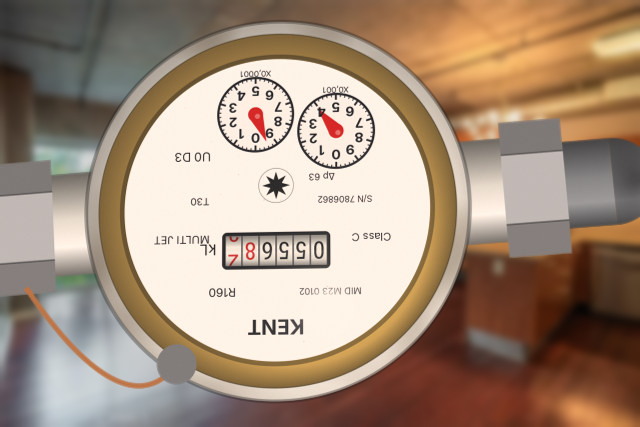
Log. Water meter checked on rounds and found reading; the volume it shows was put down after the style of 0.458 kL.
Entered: 556.8239 kL
